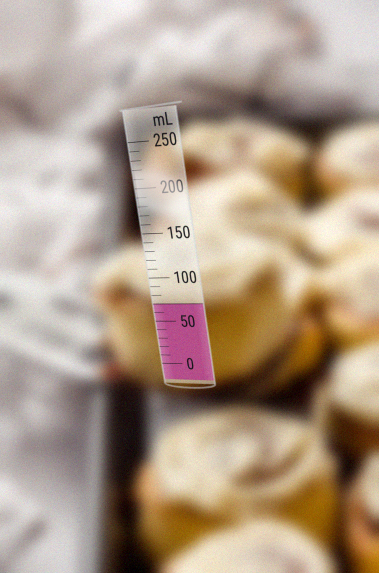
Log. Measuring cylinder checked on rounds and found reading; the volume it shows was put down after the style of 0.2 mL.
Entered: 70 mL
